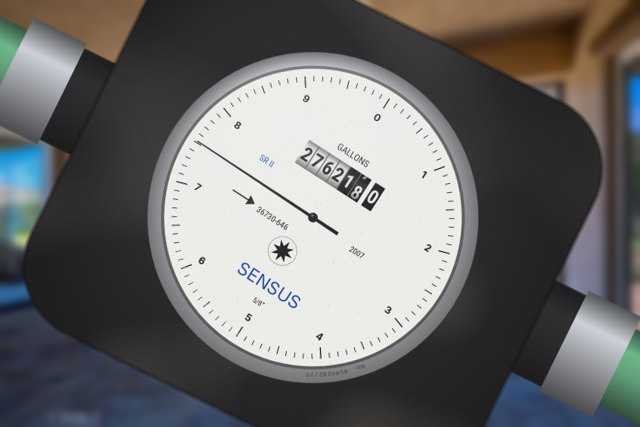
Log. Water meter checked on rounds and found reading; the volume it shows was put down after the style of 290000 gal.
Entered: 2762177.5 gal
